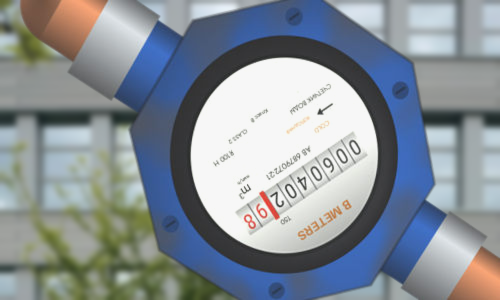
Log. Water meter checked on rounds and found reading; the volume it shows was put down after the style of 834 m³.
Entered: 60402.98 m³
